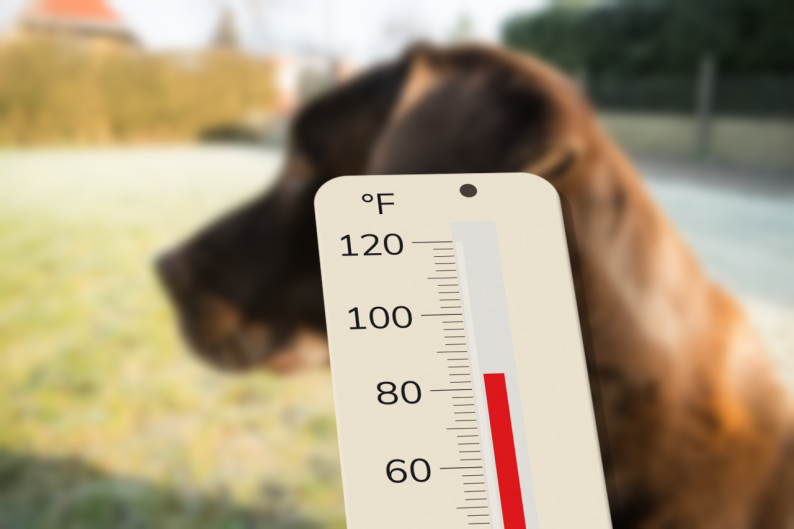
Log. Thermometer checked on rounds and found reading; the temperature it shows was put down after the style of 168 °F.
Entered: 84 °F
